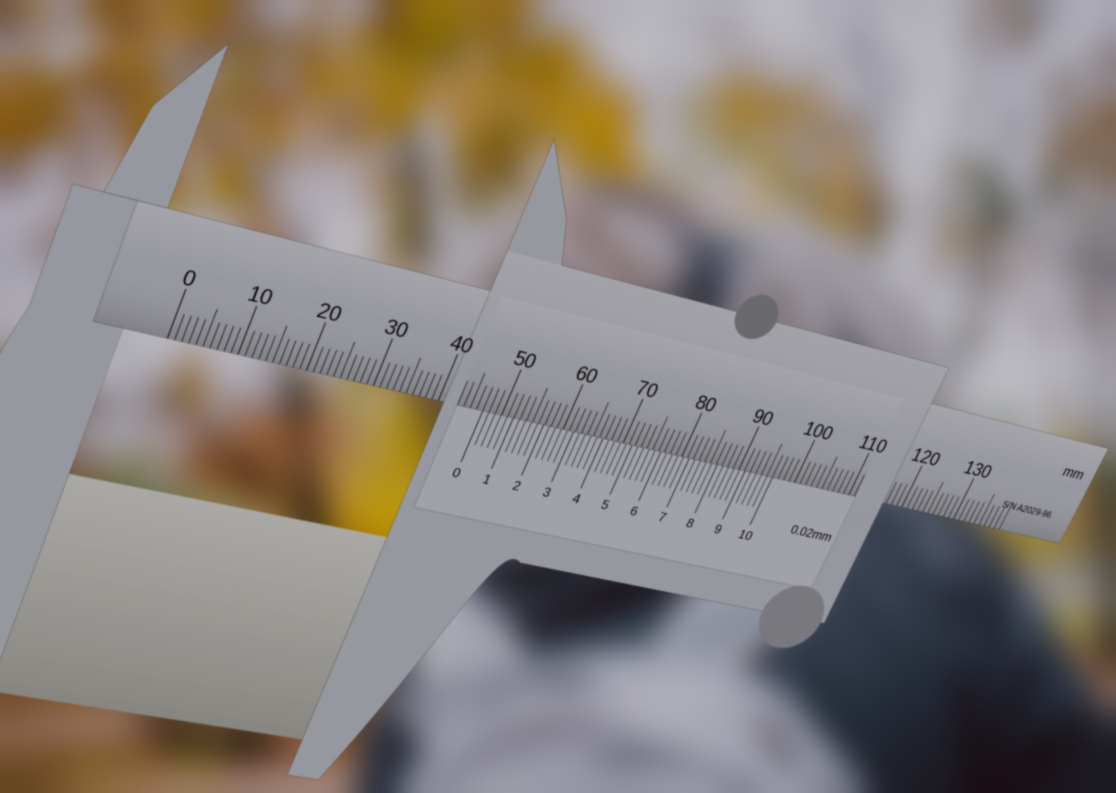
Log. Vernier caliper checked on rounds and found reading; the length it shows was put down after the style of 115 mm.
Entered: 47.0 mm
